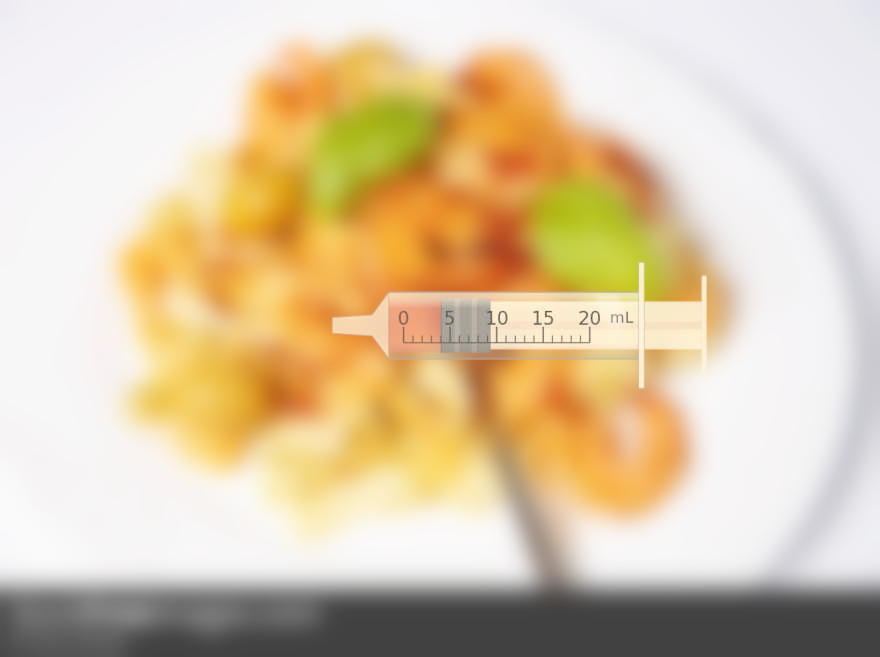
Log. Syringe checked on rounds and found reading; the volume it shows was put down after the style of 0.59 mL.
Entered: 4 mL
